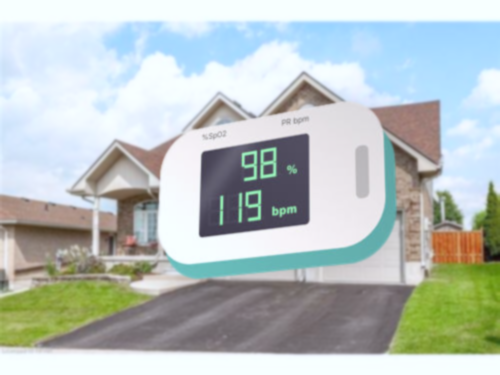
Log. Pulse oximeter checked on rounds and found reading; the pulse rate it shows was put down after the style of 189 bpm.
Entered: 119 bpm
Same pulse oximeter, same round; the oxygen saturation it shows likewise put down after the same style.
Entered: 98 %
